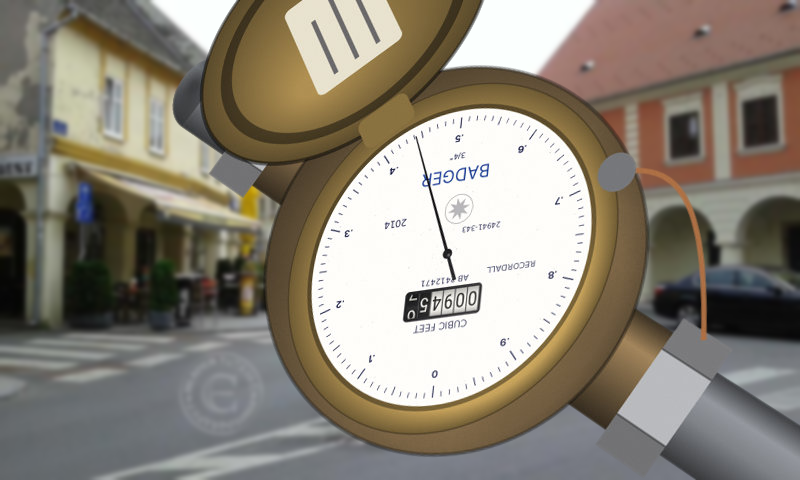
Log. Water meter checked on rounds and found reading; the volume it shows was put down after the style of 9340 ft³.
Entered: 9456.44 ft³
